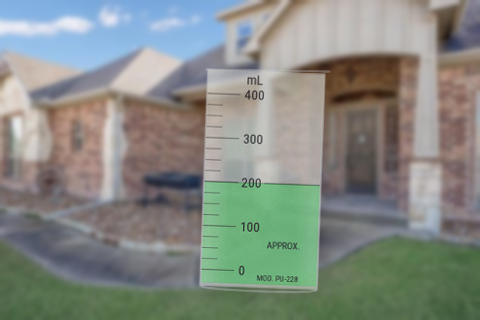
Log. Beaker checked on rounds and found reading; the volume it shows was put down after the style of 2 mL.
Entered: 200 mL
